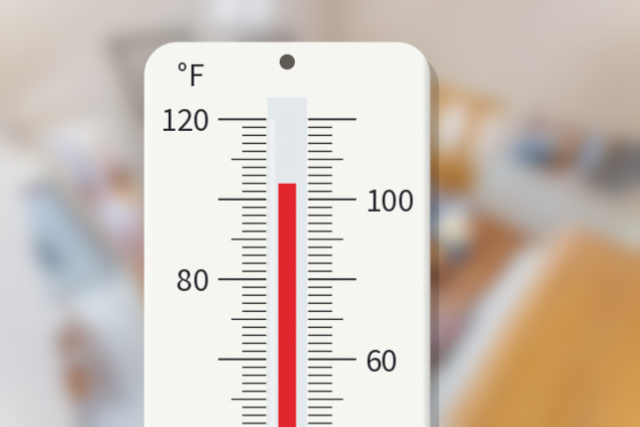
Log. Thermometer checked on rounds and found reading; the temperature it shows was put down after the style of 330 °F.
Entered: 104 °F
